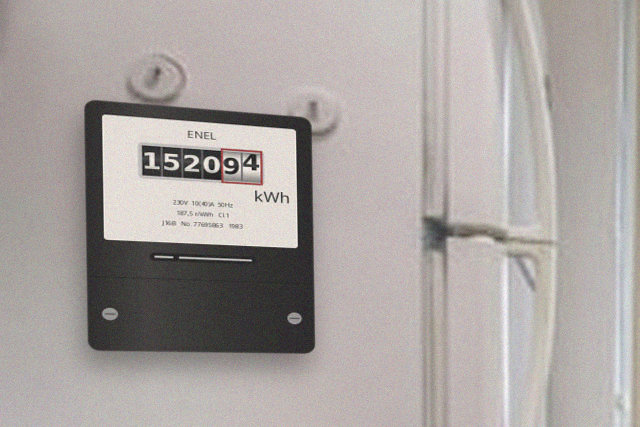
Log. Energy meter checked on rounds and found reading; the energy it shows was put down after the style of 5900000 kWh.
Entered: 1520.94 kWh
